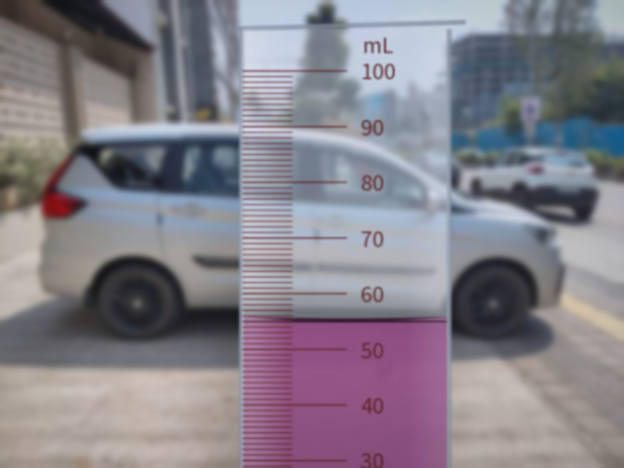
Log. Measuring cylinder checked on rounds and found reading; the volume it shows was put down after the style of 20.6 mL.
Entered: 55 mL
